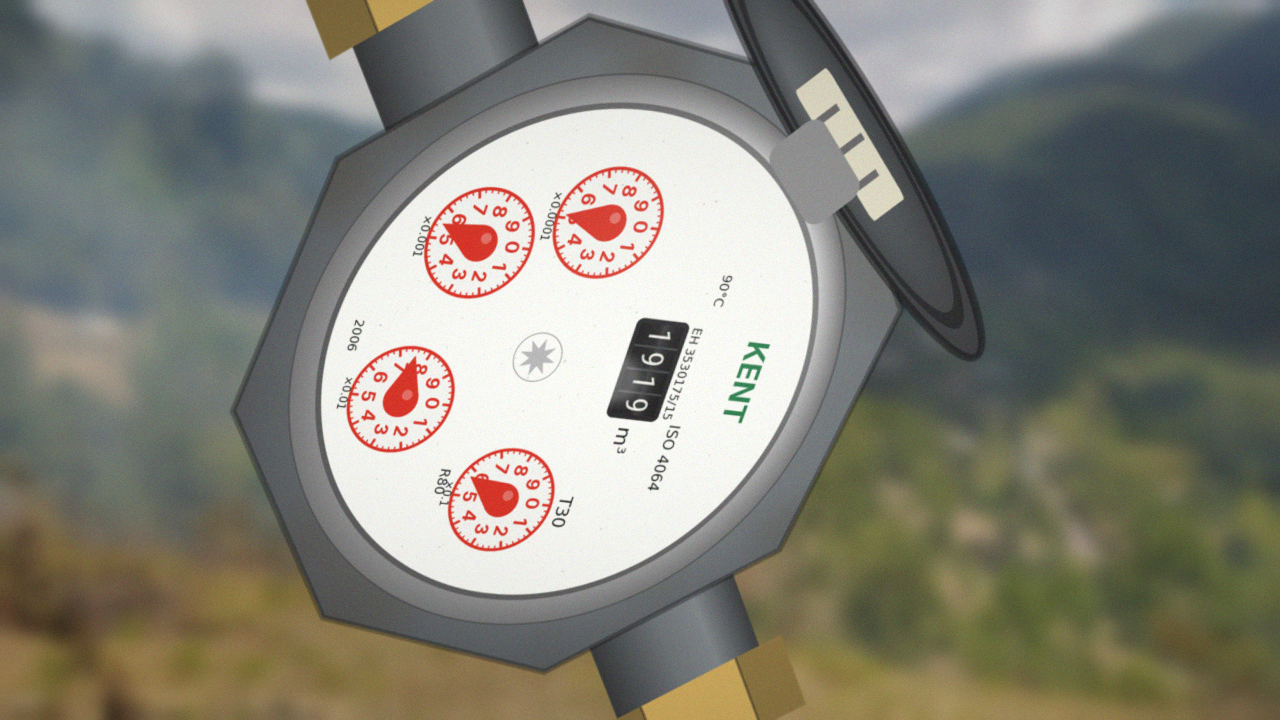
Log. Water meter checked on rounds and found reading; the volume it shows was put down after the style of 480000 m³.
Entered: 1919.5755 m³
